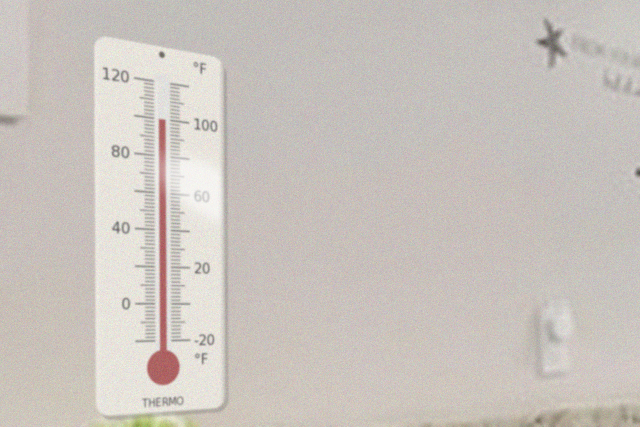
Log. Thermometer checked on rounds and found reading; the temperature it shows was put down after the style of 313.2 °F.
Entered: 100 °F
